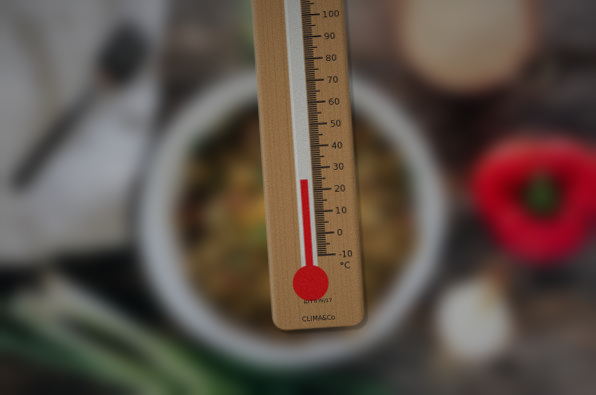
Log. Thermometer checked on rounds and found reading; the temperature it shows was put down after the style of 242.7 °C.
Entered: 25 °C
